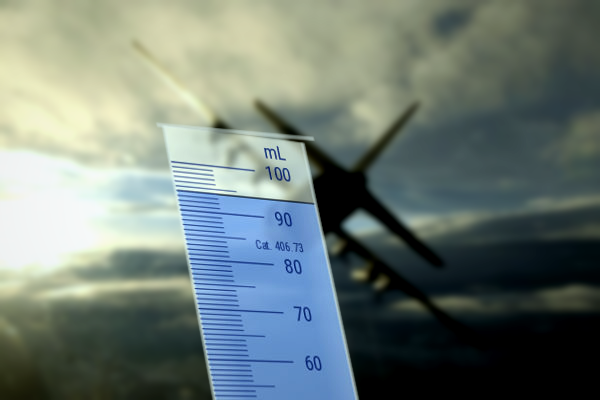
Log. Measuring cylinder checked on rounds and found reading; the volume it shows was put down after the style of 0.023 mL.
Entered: 94 mL
